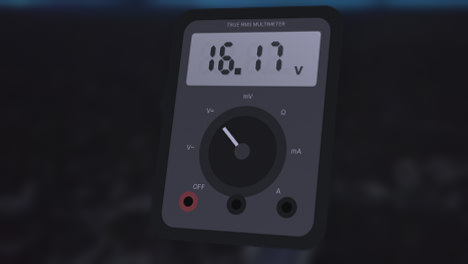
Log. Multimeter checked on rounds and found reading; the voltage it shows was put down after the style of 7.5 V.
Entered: 16.17 V
